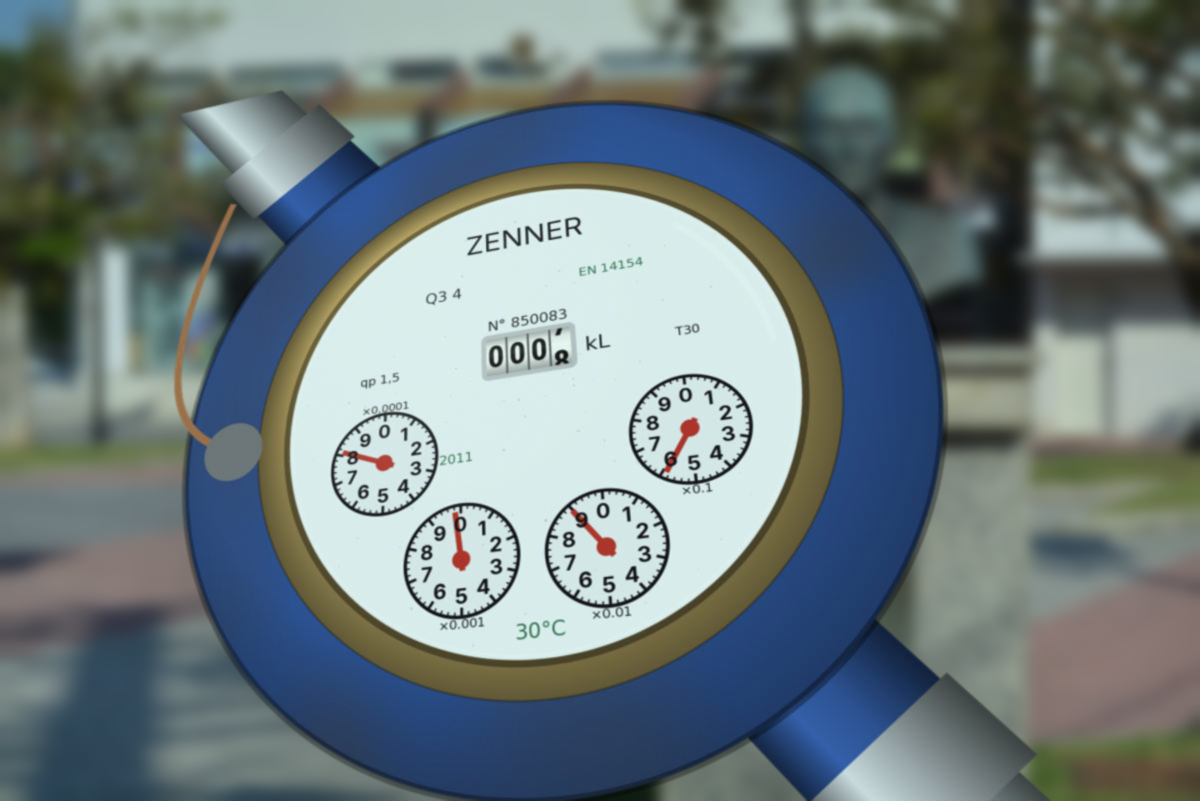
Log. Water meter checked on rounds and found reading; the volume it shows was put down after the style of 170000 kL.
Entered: 7.5898 kL
